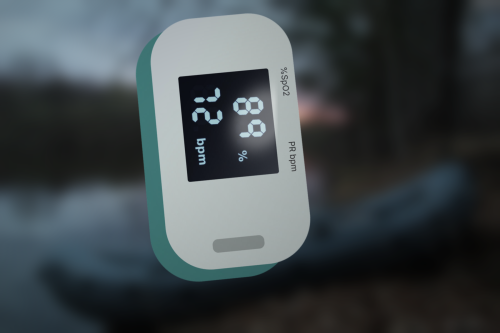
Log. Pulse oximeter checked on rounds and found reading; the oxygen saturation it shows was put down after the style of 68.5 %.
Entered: 89 %
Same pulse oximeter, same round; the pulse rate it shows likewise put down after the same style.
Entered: 72 bpm
